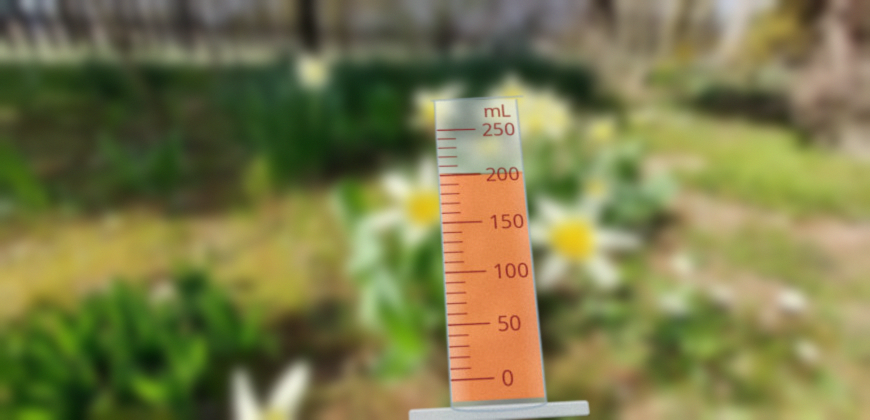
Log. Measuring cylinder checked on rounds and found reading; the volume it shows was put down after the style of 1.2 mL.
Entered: 200 mL
